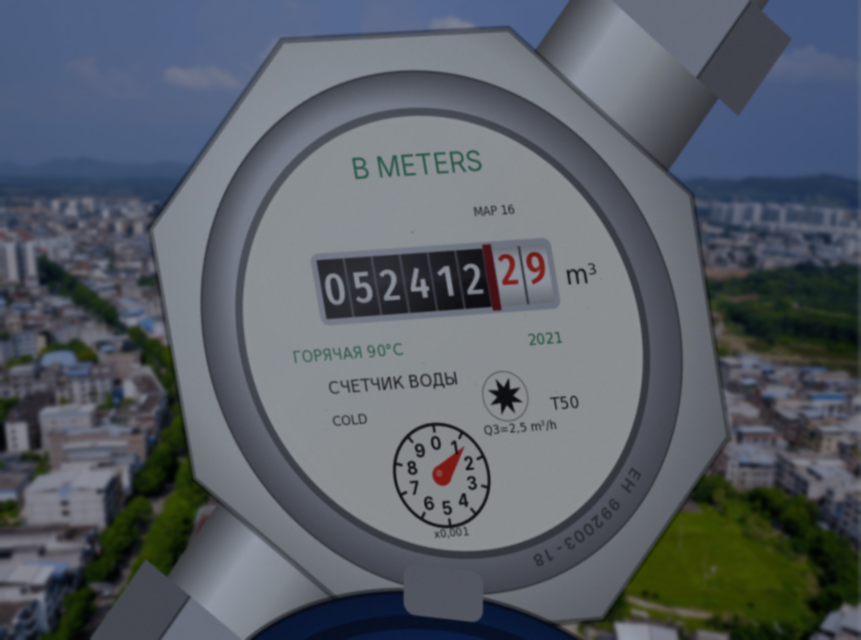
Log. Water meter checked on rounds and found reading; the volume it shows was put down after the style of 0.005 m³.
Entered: 52412.291 m³
